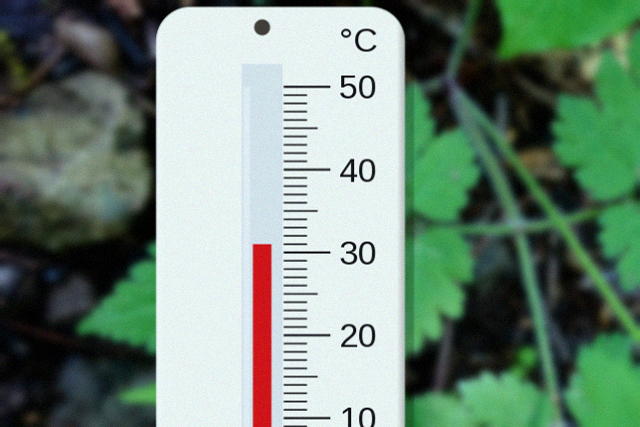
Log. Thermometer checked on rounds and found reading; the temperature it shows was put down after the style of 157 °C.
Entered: 31 °C
